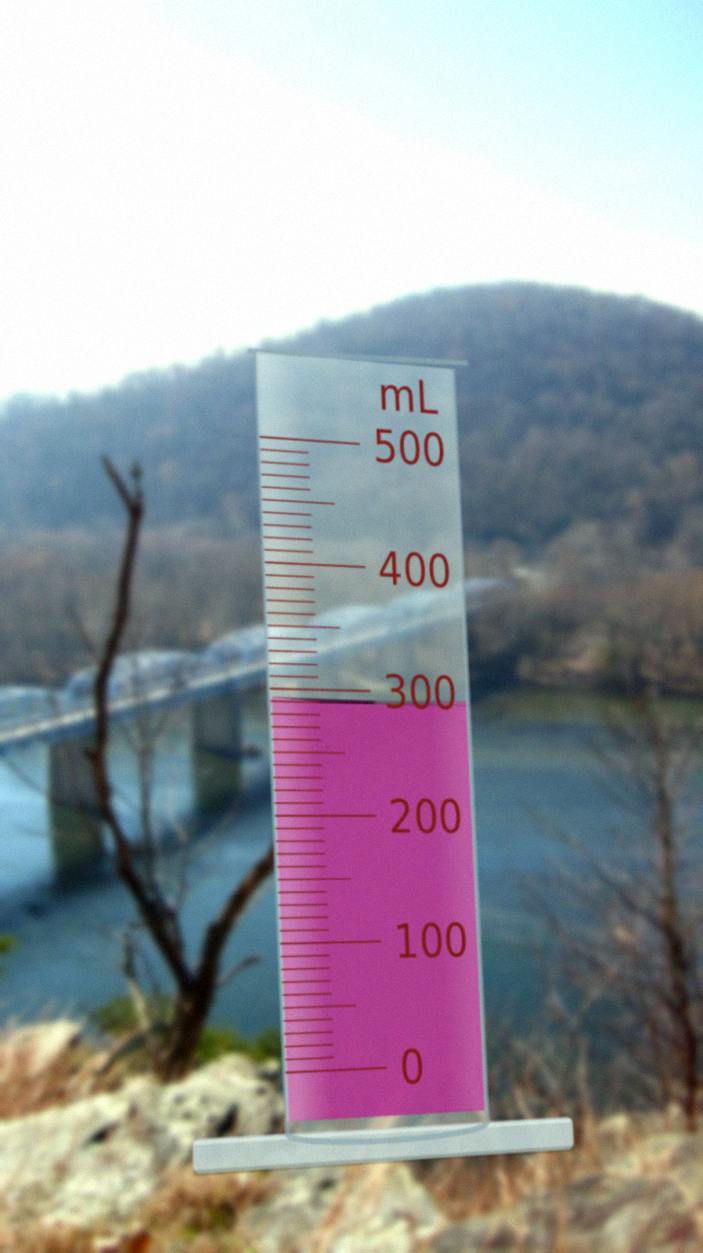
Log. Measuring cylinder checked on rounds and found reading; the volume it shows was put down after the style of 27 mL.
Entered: 290 mL
